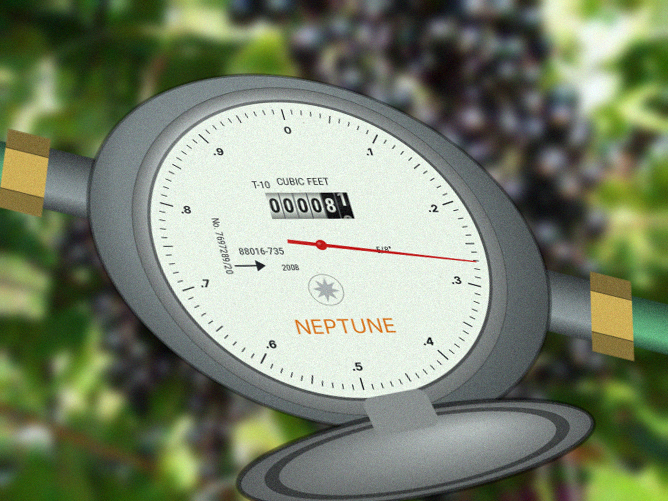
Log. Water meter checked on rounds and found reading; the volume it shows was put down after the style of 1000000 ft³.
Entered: 81.27 ft³
